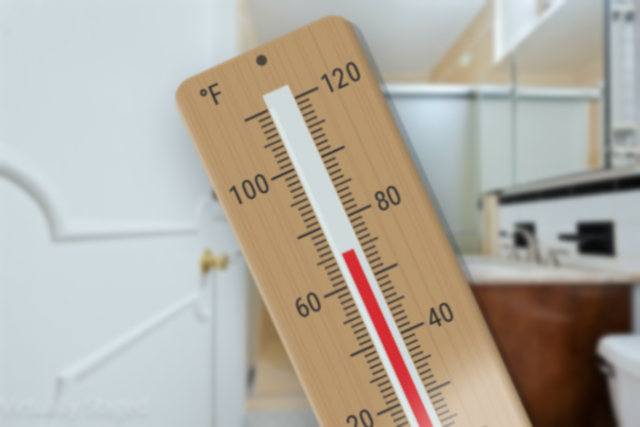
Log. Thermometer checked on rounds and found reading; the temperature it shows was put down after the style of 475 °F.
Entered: 70 °F
